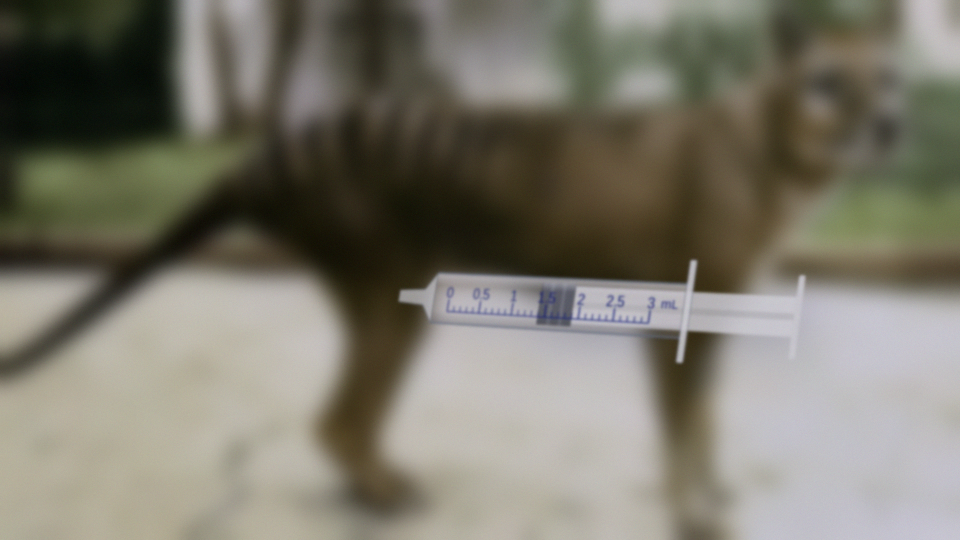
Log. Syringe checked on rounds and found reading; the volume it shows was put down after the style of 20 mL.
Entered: 1.4 mL
